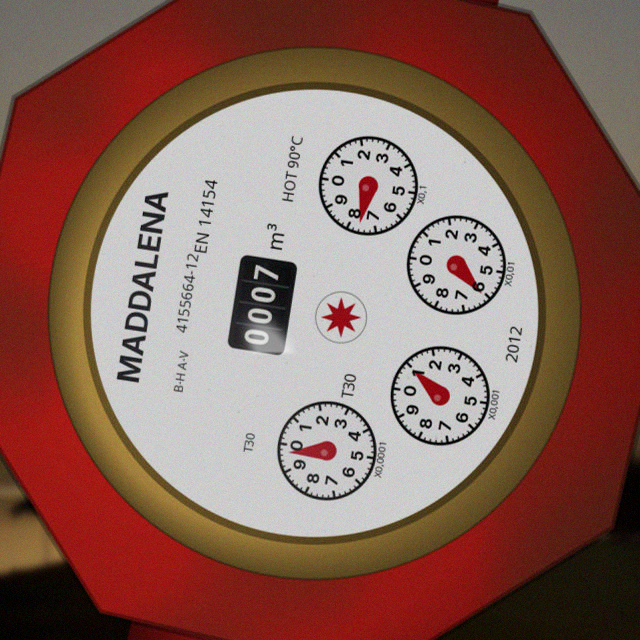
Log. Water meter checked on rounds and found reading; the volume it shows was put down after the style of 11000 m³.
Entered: 7.7609 m³
